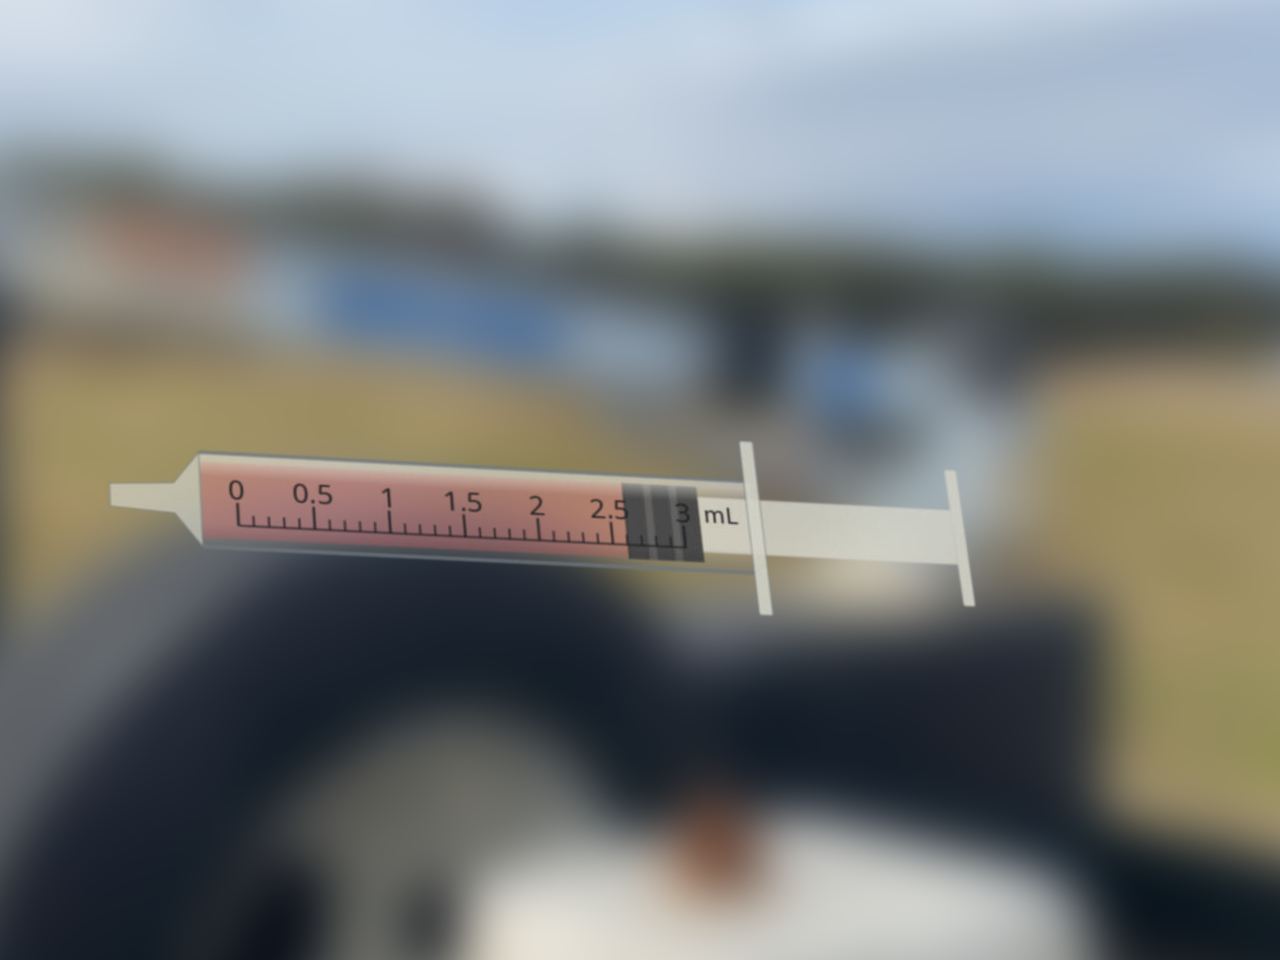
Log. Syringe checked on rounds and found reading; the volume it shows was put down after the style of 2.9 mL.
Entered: 2.6 mL
